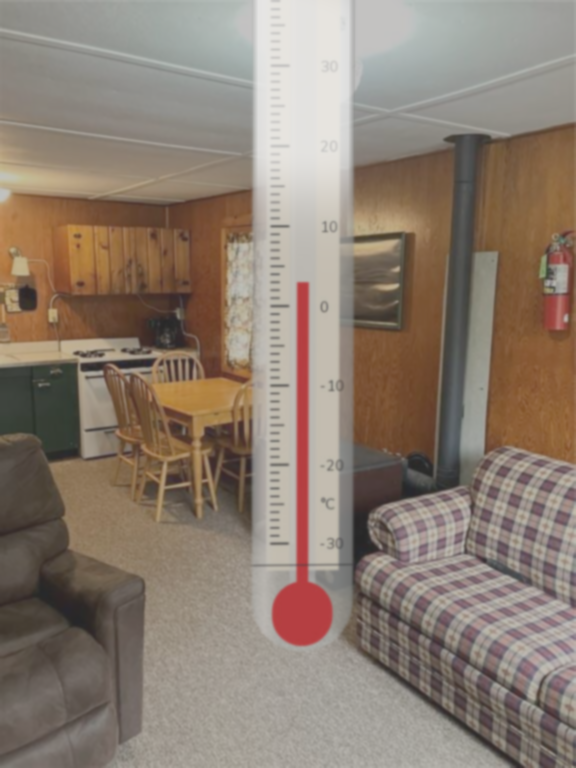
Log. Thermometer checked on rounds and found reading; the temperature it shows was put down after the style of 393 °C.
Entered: 3 °C
